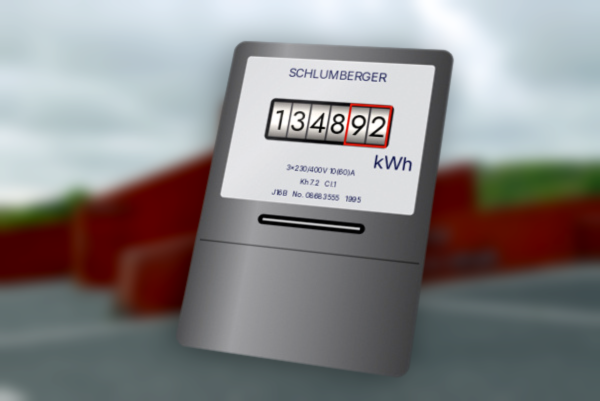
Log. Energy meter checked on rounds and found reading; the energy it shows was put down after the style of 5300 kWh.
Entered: 1348.92 kWh
